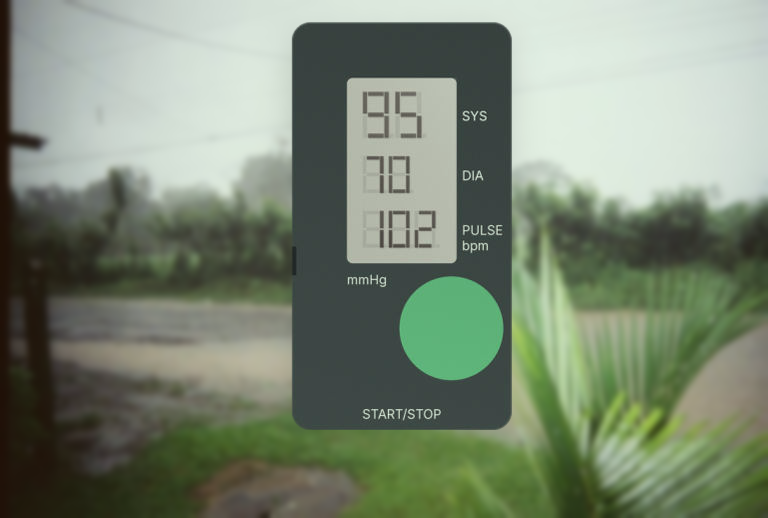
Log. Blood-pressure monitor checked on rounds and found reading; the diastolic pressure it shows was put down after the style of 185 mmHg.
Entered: 70 mmHg
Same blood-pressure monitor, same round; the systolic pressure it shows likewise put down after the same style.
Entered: 95 mmHg
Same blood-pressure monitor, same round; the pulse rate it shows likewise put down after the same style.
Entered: 102 bpm
